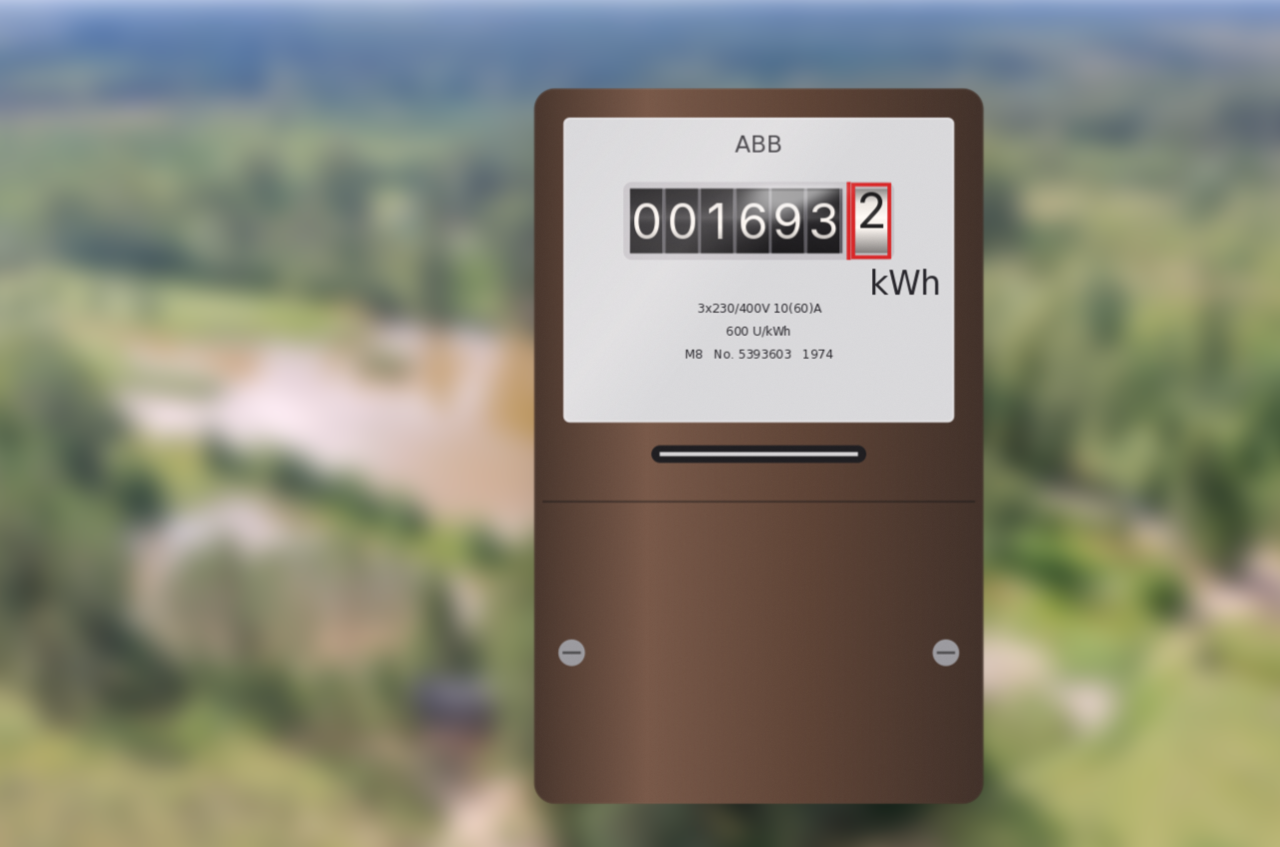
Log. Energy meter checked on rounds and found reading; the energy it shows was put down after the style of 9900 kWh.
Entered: 1693.2 kWh
